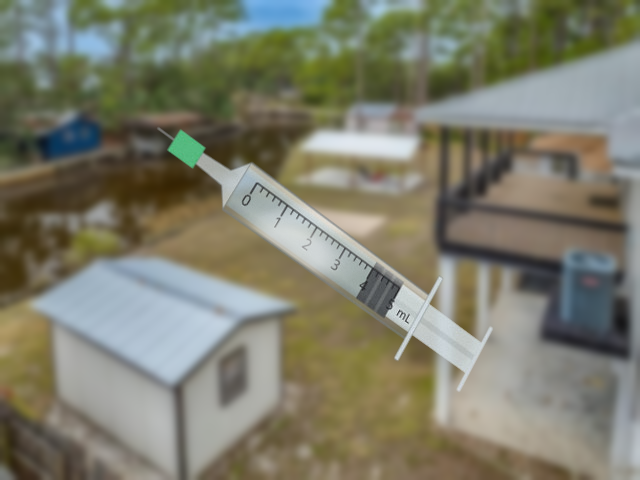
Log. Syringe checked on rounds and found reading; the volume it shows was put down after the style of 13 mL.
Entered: 4 mL
